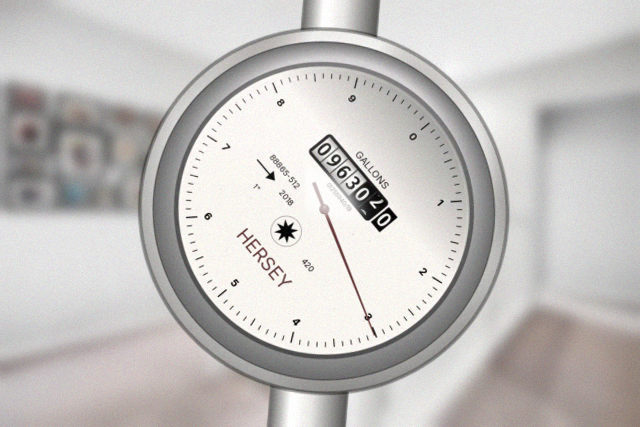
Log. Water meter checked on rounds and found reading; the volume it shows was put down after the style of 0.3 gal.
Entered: 963023.0 gal
